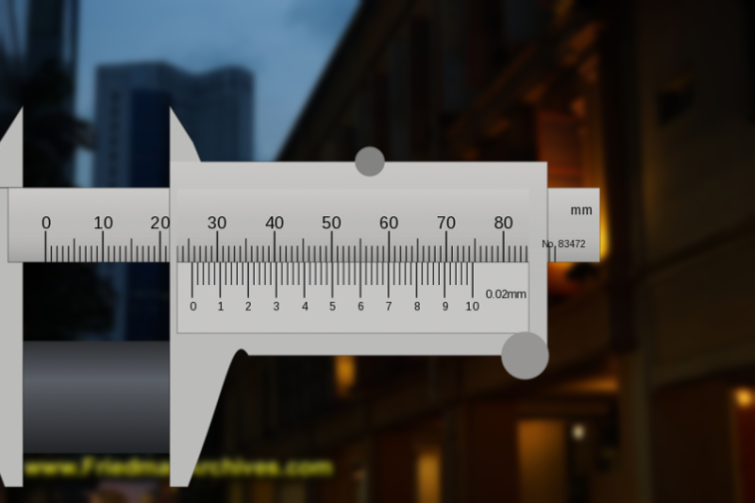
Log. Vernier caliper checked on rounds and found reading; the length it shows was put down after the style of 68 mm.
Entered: 25.6 mm
